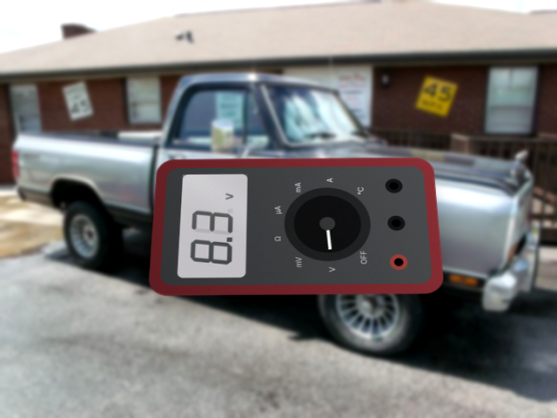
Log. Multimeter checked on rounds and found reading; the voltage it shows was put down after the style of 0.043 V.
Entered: 8.3 V
